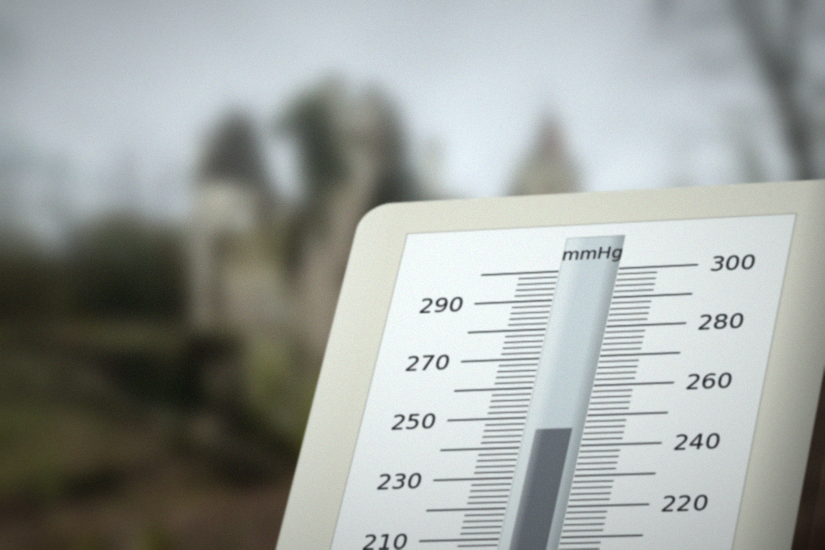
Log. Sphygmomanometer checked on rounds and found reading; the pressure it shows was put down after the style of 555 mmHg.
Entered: 246 mmHg
